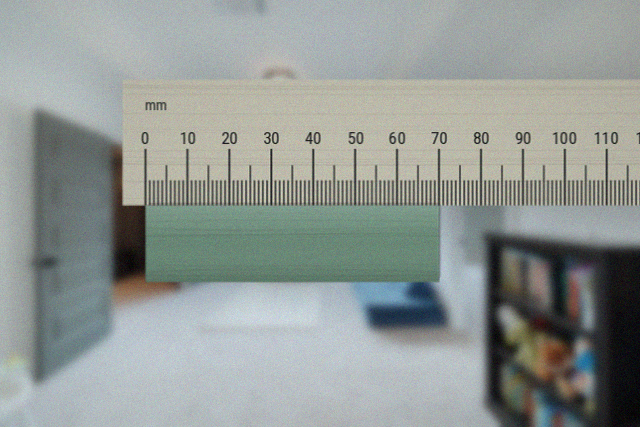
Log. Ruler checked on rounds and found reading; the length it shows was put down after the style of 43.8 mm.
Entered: 70 mm
